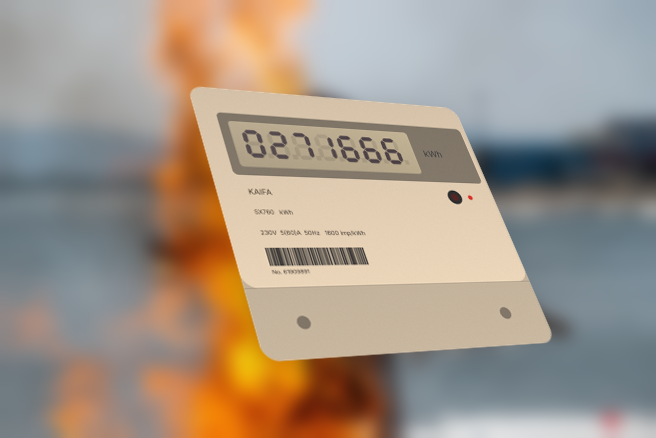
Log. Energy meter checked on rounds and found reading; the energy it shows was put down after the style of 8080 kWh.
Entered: 271666 kWh
